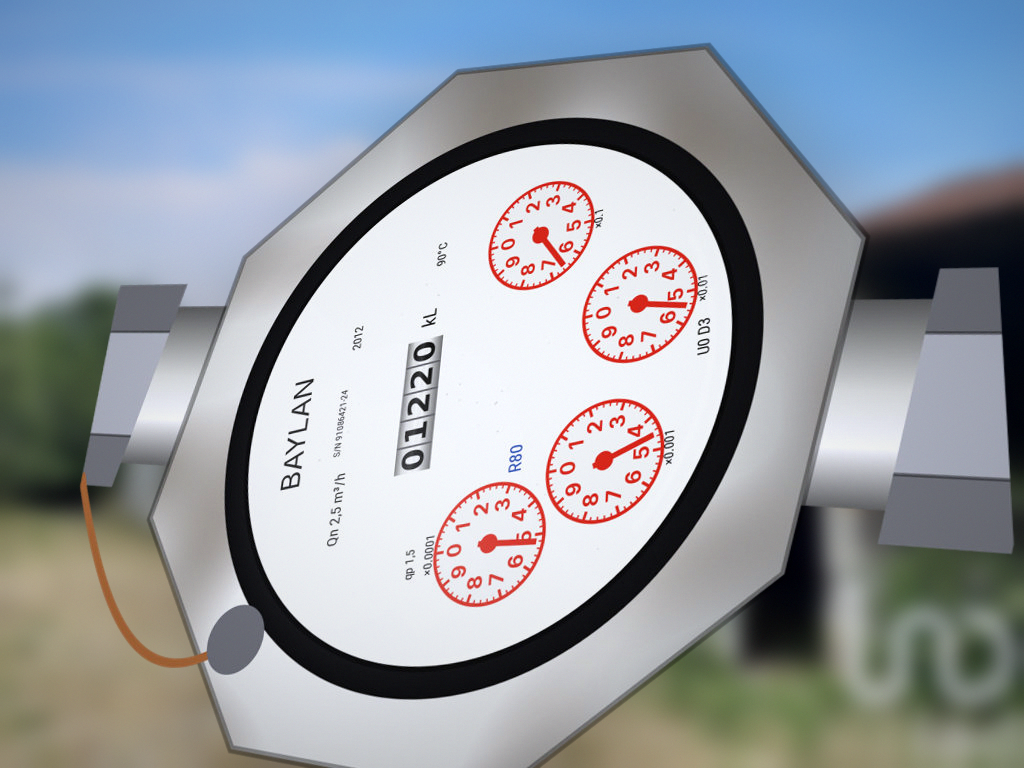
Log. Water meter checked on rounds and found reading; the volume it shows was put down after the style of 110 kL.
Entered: 1220.6545 kL
